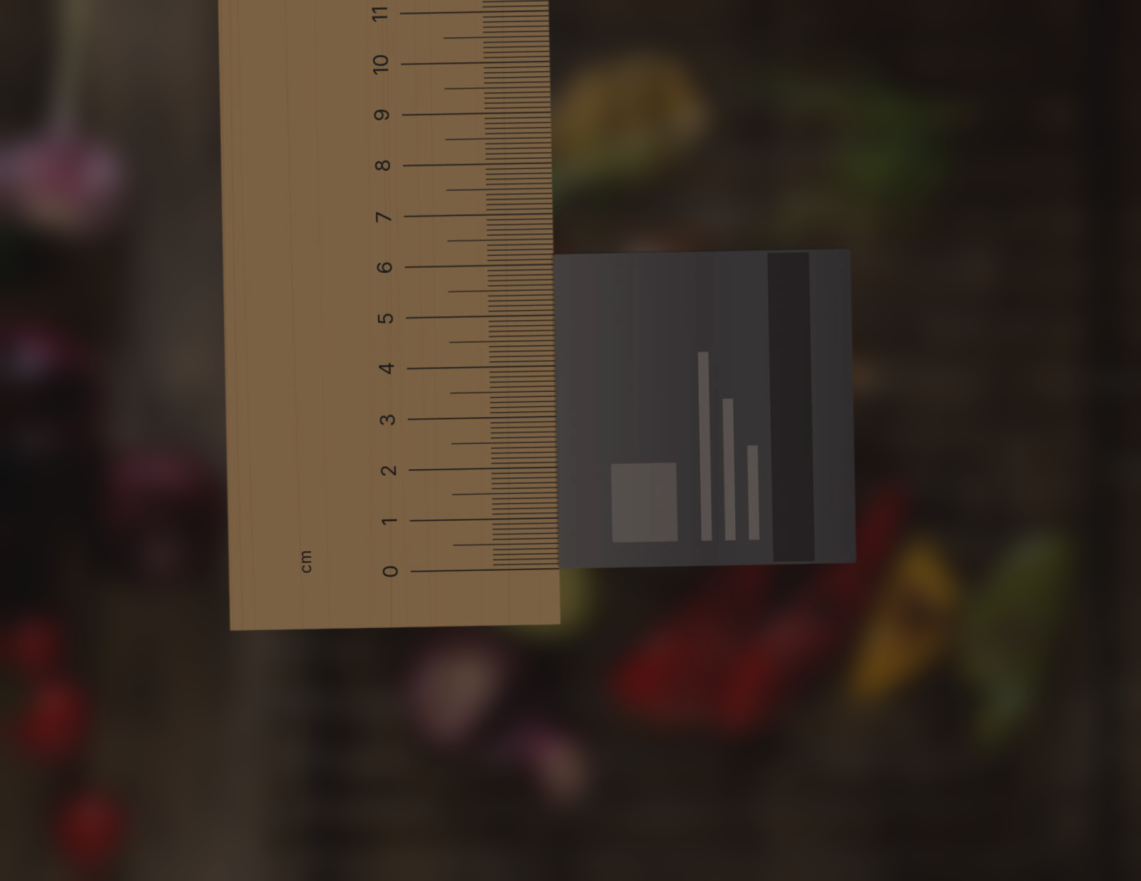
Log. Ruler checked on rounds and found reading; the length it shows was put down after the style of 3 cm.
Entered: 6.2 cm
